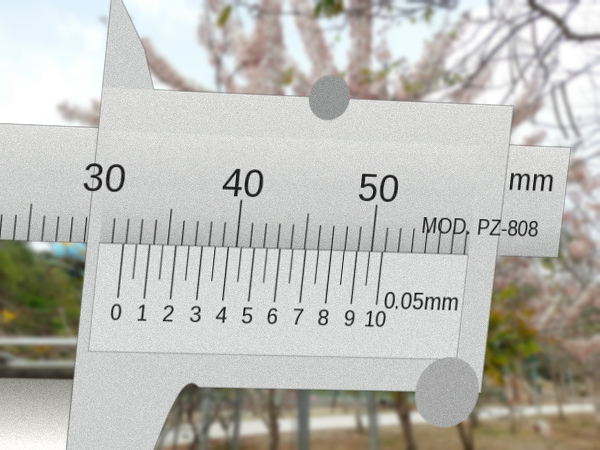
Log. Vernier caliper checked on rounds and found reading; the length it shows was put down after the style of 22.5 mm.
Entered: 31.8 mm
